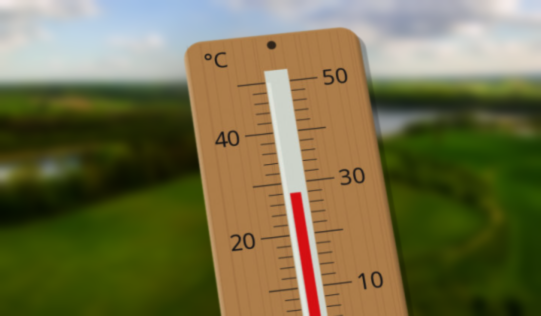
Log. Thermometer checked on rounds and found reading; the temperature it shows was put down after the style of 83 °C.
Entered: 28 °C
